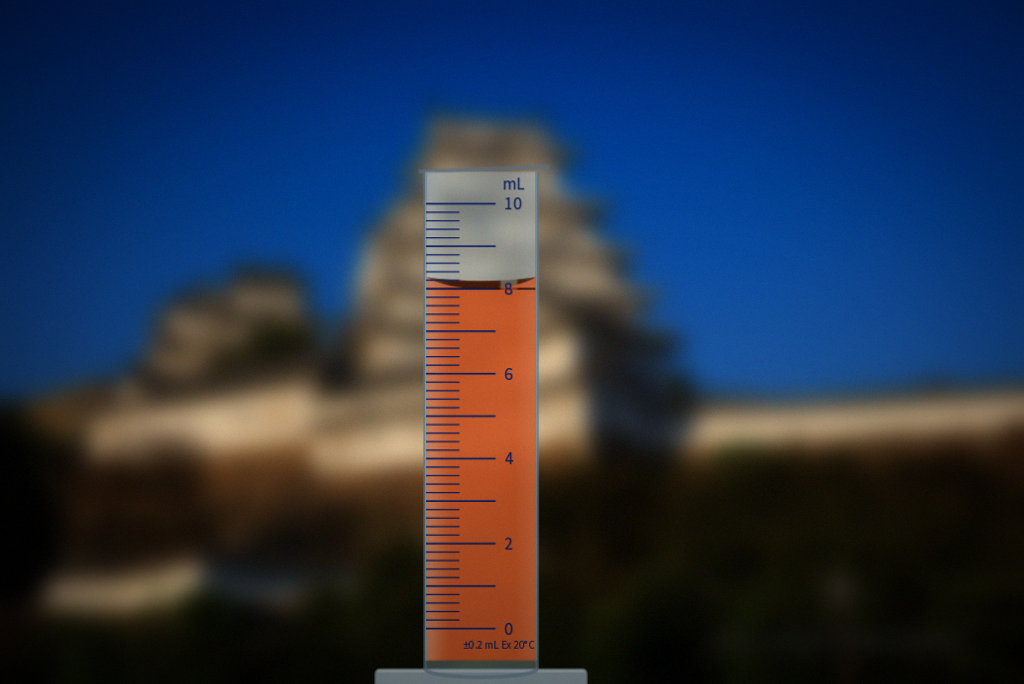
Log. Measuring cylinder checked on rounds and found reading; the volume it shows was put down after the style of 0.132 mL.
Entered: 8 mL
